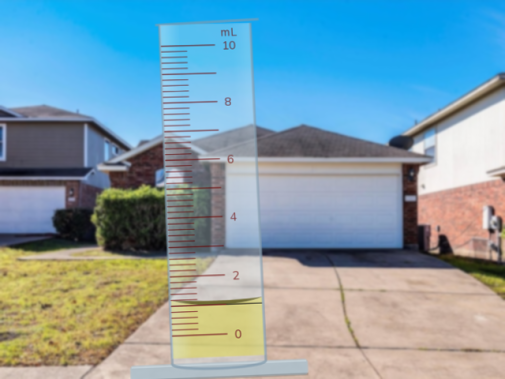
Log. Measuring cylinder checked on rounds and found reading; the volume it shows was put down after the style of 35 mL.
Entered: 1 mL
